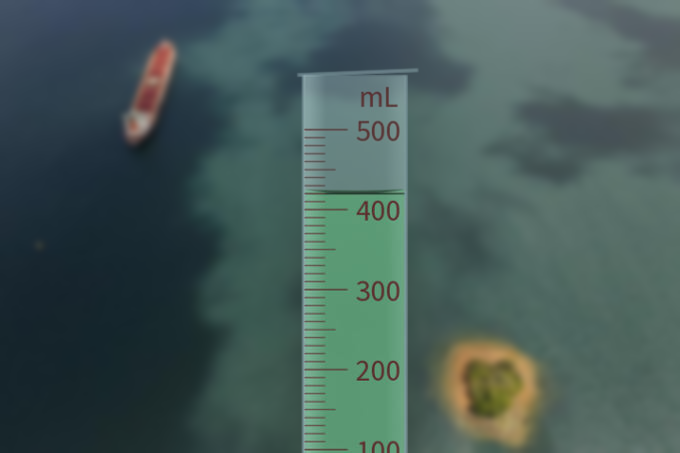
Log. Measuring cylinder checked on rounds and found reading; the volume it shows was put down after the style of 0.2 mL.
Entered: 420 mL
